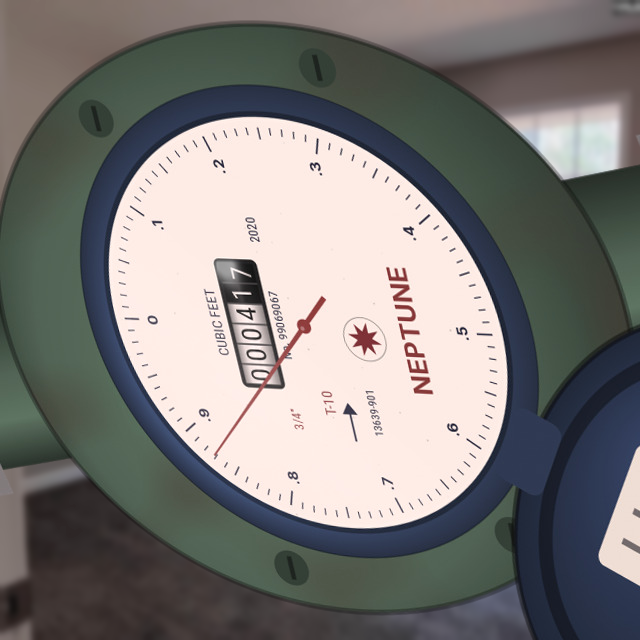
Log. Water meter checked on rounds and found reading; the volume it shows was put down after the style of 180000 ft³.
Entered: 416.87 ft³
